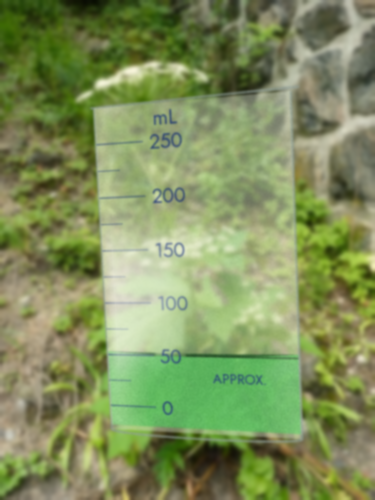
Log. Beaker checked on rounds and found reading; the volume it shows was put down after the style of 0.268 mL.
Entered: 50 mL
